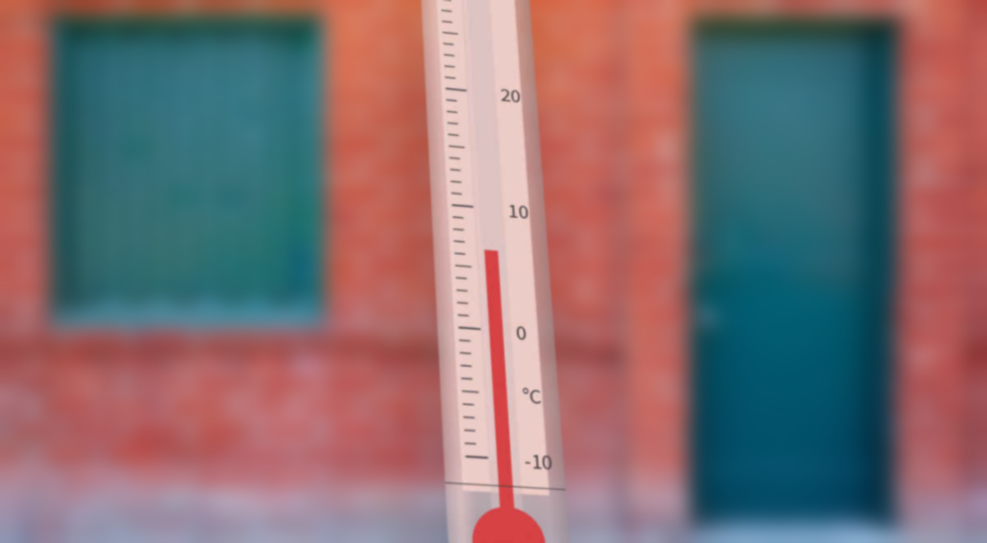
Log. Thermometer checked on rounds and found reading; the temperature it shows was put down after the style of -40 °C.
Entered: 6.5 °C
